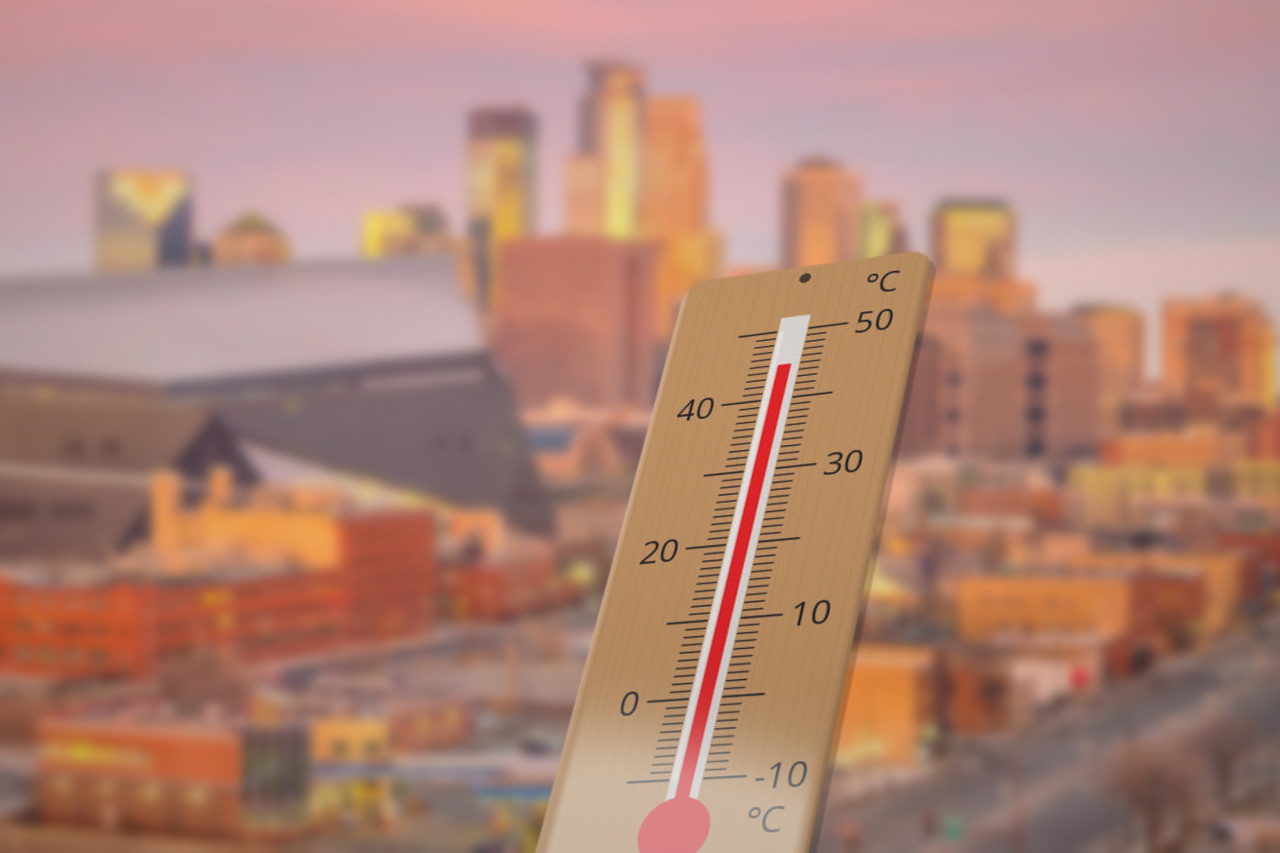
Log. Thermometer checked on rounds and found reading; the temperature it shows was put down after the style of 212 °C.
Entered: 45 °C
